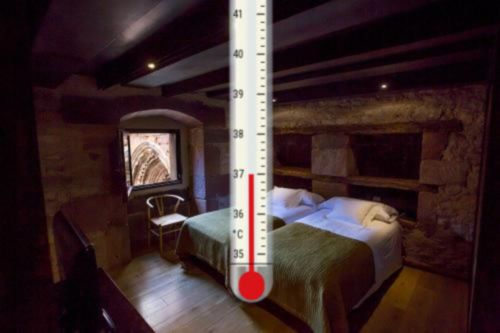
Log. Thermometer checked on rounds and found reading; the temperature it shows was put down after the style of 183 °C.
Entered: 37 °C
